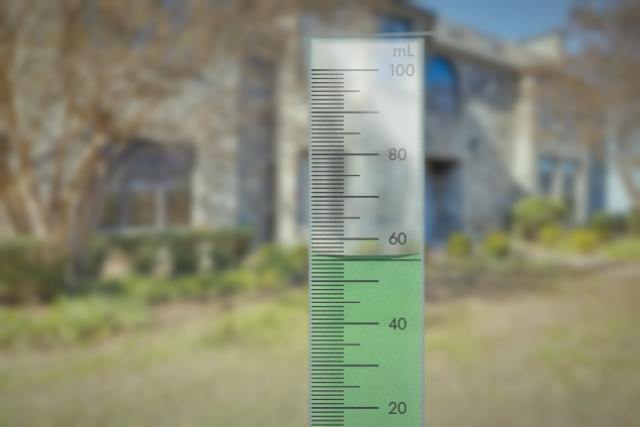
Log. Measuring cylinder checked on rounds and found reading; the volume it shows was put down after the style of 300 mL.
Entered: 55 mL
